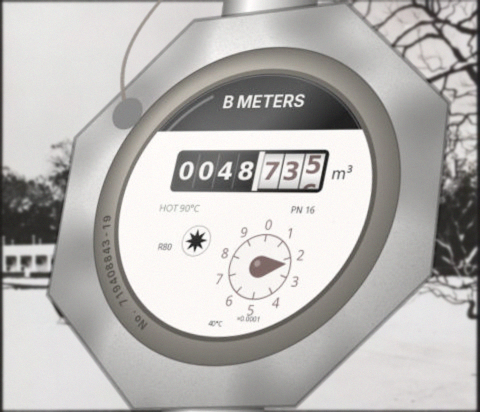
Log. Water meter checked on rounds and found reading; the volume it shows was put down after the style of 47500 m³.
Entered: 48.7352 m³
